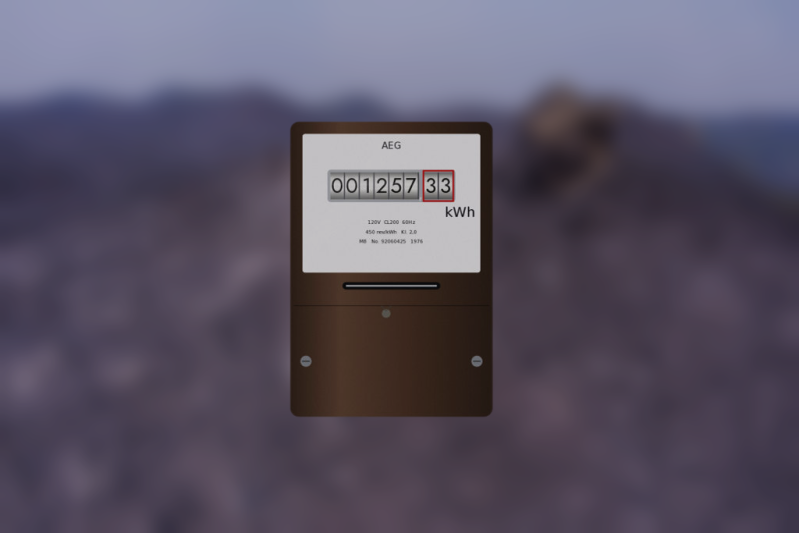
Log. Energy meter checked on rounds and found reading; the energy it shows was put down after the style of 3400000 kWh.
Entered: 1257.33 kWh
